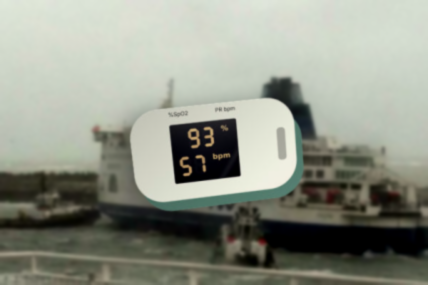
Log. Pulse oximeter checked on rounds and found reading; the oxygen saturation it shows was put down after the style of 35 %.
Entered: 93 %
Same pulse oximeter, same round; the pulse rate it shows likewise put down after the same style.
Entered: 57 bpm
